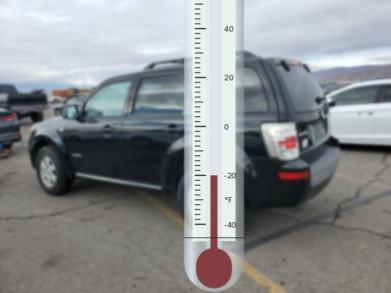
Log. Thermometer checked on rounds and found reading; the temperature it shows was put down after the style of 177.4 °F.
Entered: -20 °F
